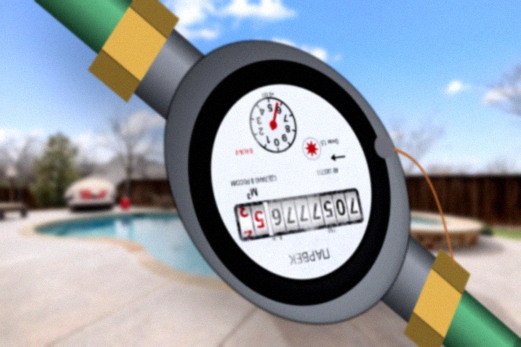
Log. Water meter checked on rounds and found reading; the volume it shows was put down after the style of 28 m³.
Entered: 7057776.525 m³
